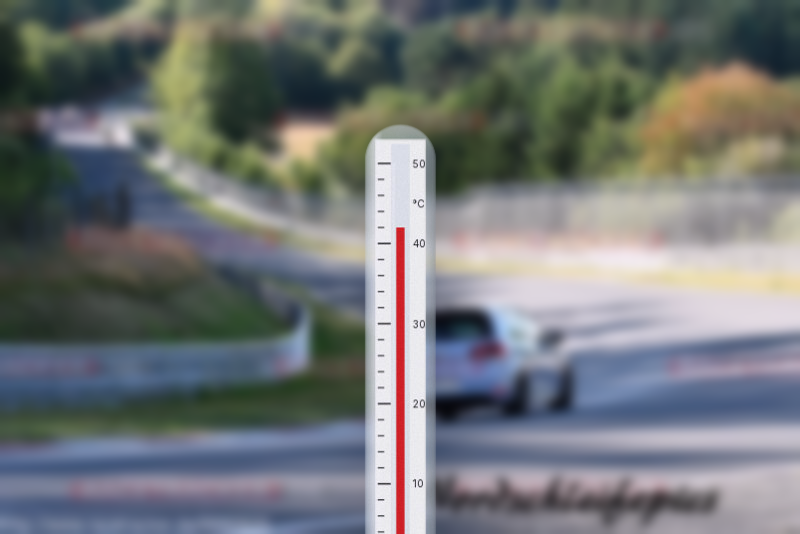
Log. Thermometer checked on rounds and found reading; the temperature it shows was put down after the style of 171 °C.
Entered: 42 °C
